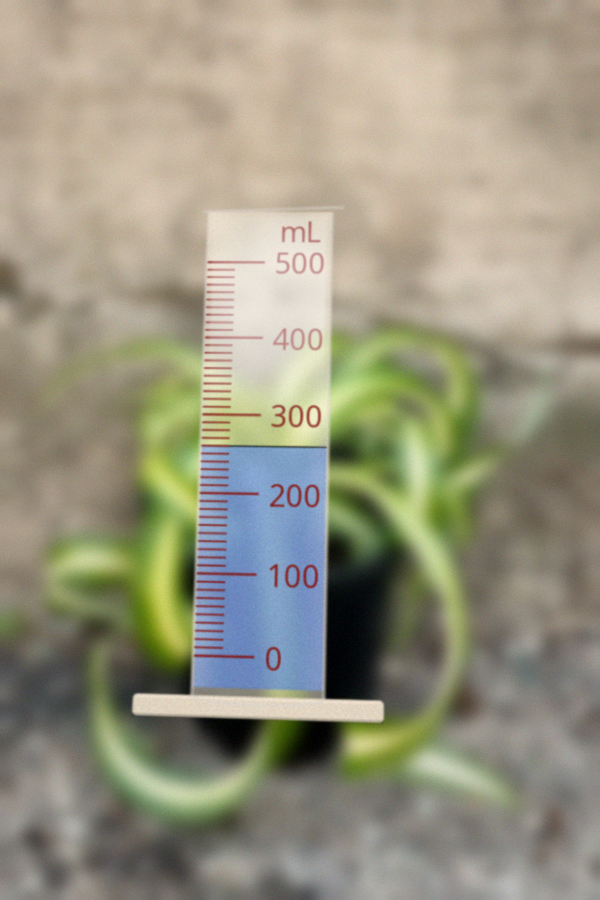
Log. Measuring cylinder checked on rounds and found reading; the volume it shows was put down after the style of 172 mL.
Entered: 260 mL
